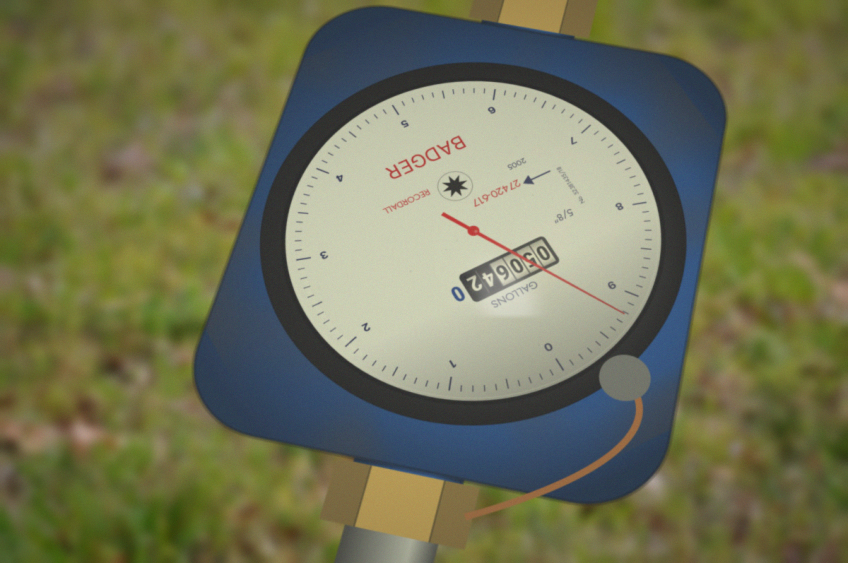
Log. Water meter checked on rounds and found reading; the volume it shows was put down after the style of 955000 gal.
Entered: 506419.2 gal
